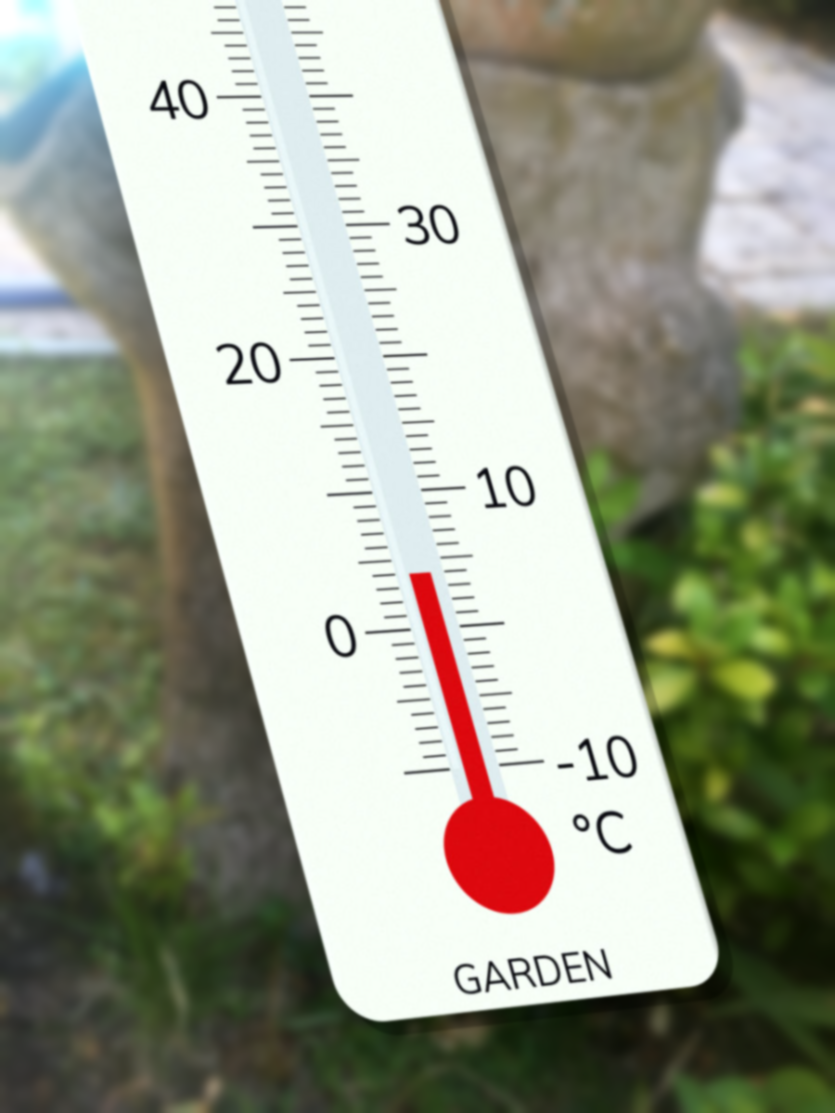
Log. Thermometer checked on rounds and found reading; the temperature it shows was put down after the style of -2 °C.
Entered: 4 °C
